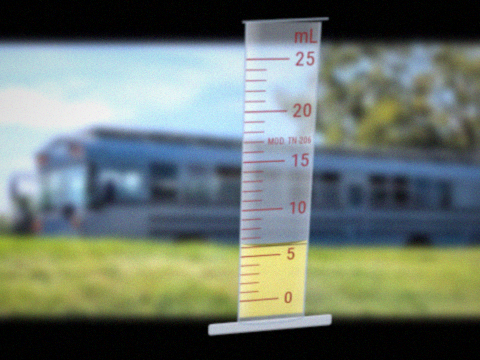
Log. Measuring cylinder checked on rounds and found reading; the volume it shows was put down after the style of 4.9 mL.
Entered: 6 mL
